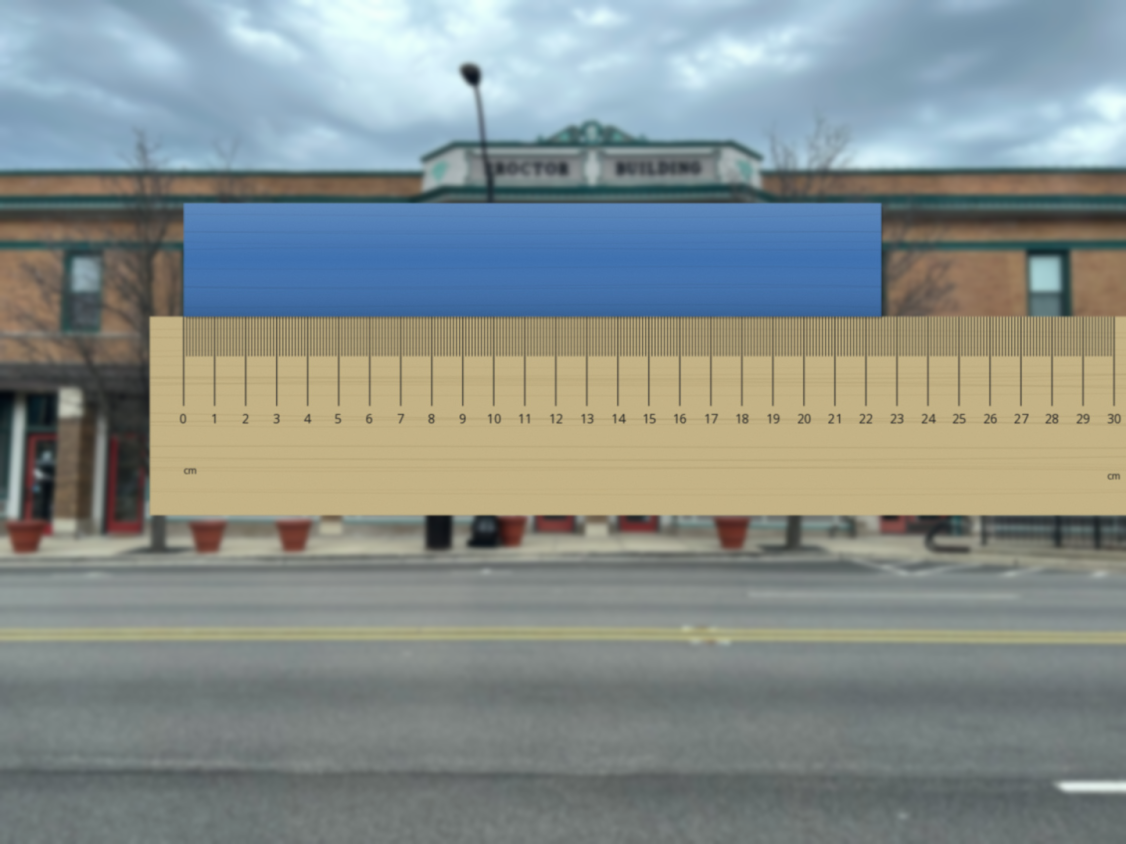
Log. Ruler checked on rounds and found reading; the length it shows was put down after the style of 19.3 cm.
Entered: 22.5 cm
